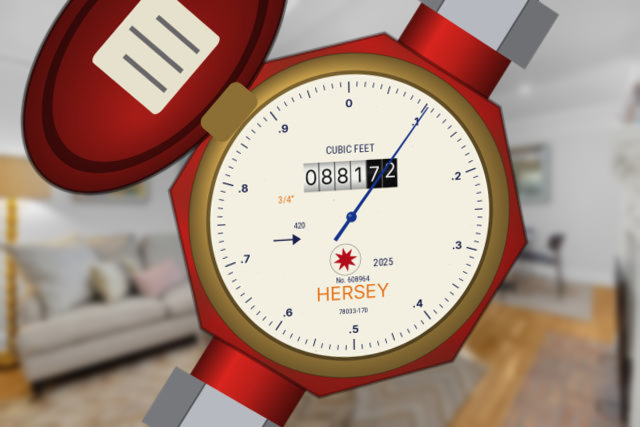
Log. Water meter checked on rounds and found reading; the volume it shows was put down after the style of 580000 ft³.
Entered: 88172.10 ft³
